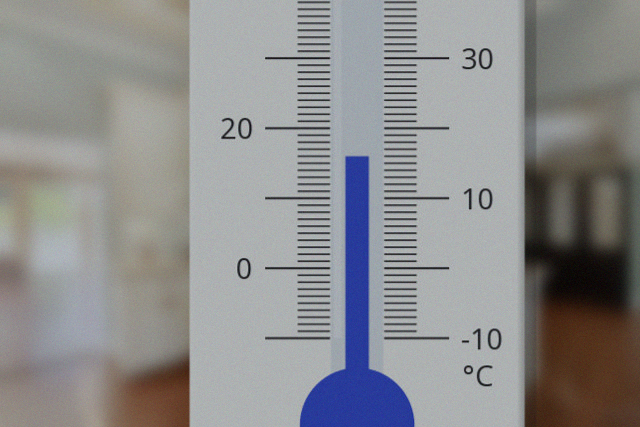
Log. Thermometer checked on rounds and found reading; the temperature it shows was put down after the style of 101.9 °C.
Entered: 16 °C
